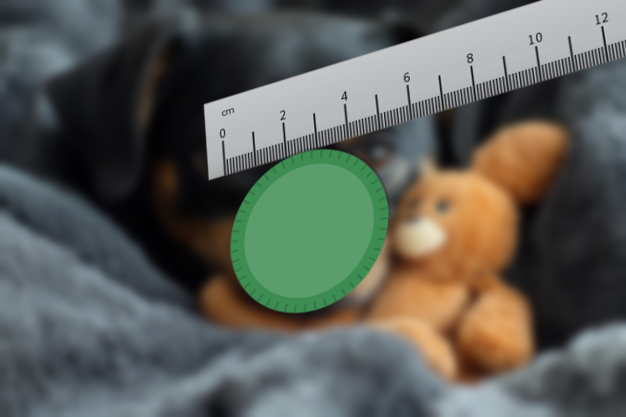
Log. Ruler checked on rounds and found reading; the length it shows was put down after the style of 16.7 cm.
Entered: 5 cm
